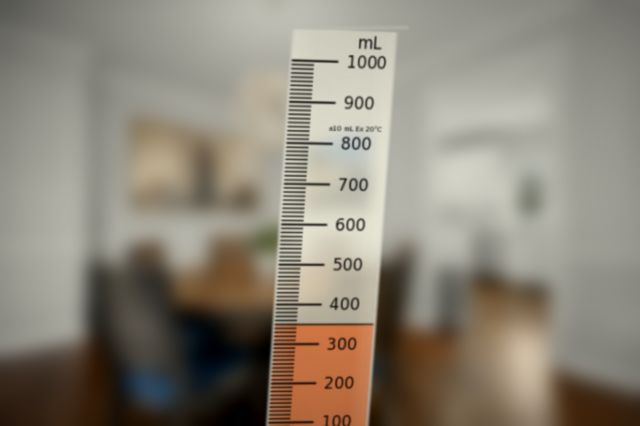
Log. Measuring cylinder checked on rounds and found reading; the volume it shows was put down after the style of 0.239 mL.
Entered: 350 mL
